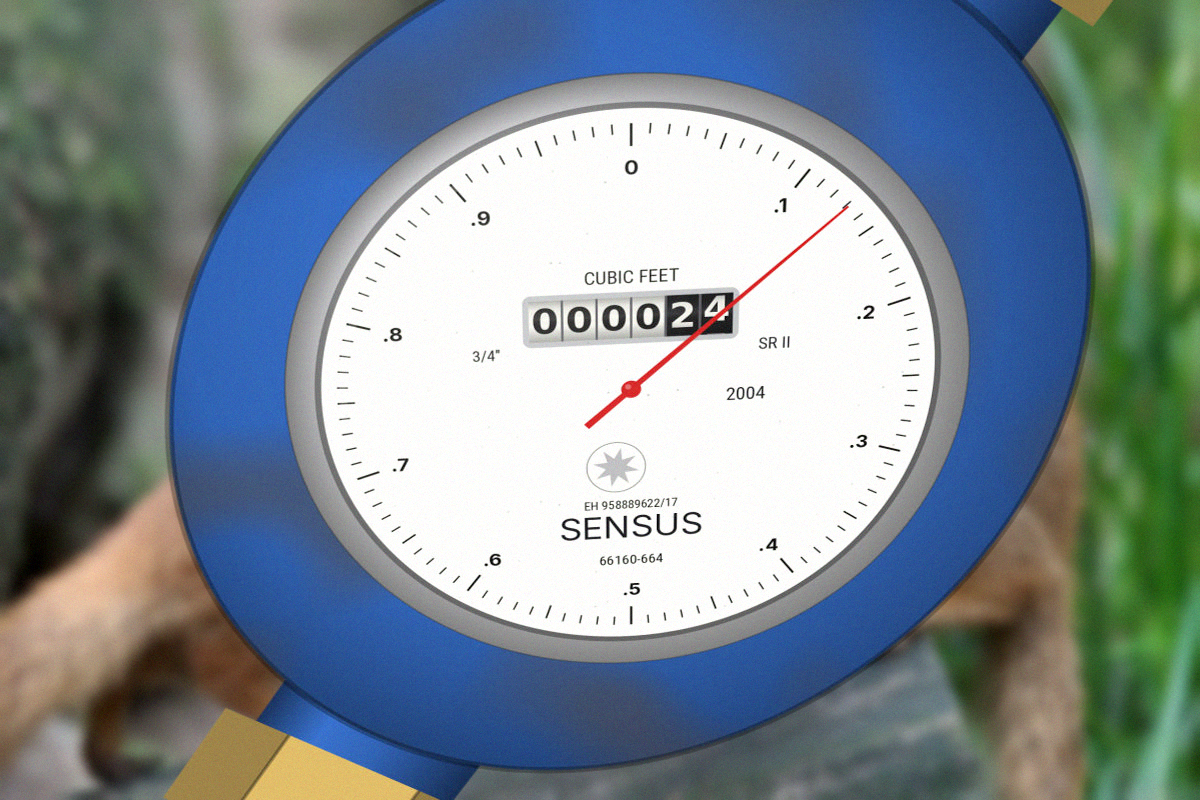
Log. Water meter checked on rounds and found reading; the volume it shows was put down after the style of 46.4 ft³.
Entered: 24.13 ft³
